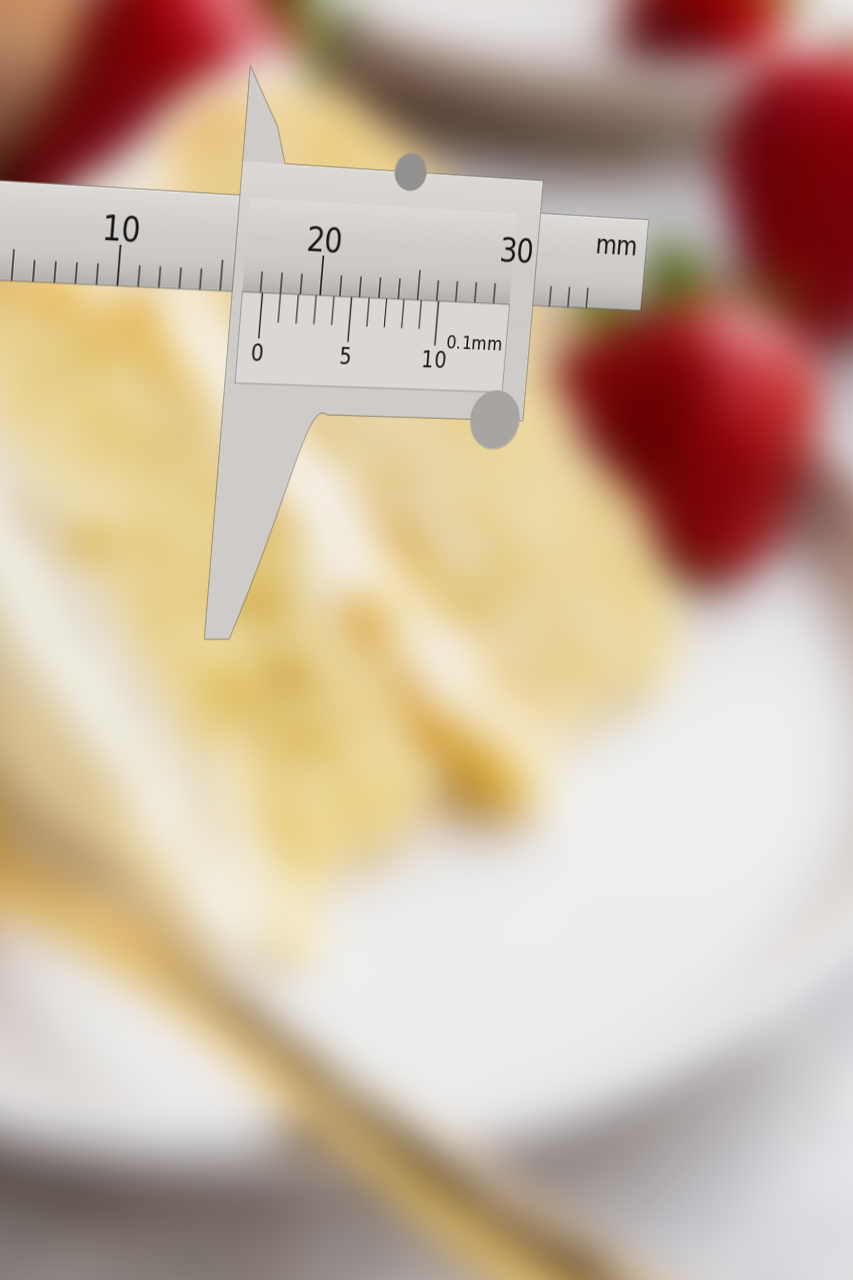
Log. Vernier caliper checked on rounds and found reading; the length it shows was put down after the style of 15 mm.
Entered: 17.1 mm
